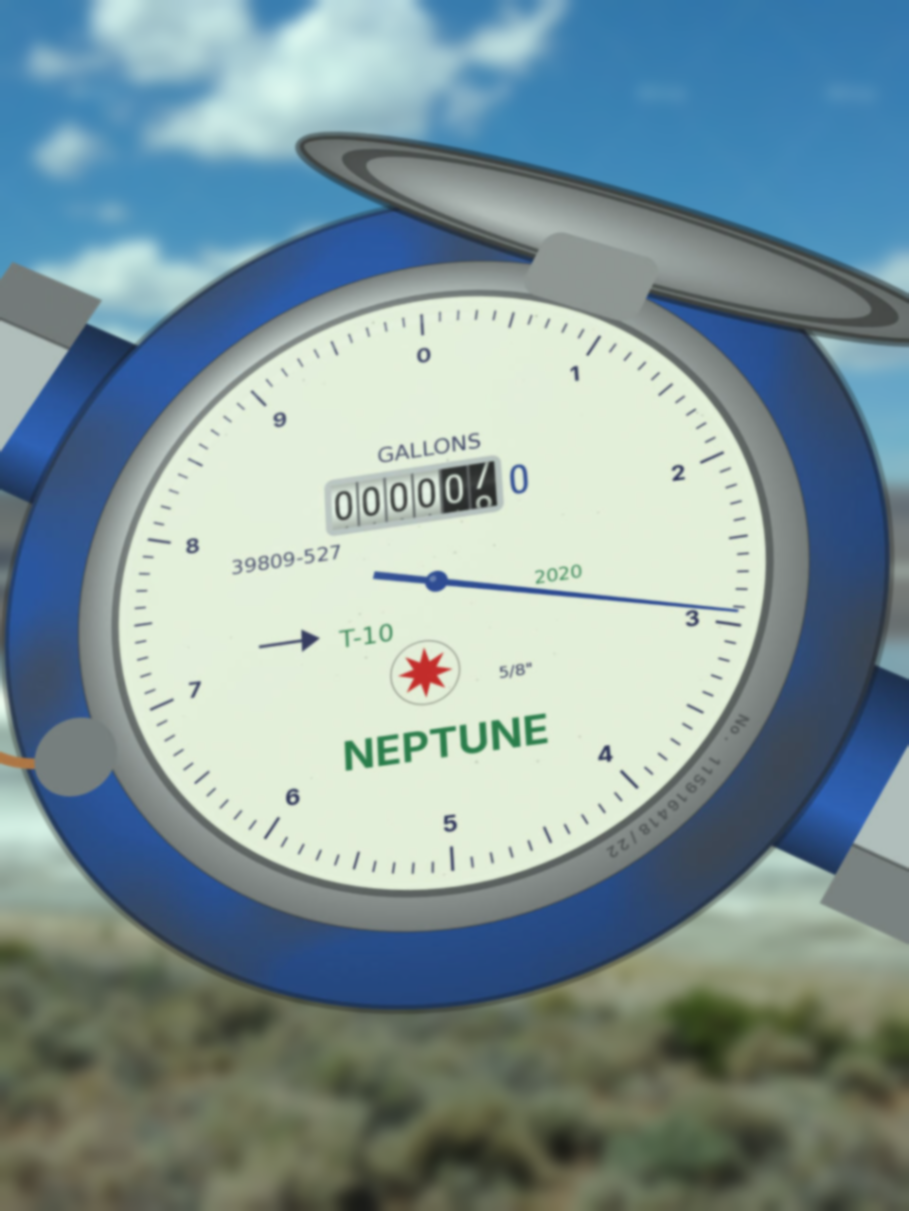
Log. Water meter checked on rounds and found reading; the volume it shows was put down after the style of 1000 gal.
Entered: 72.9 gal
